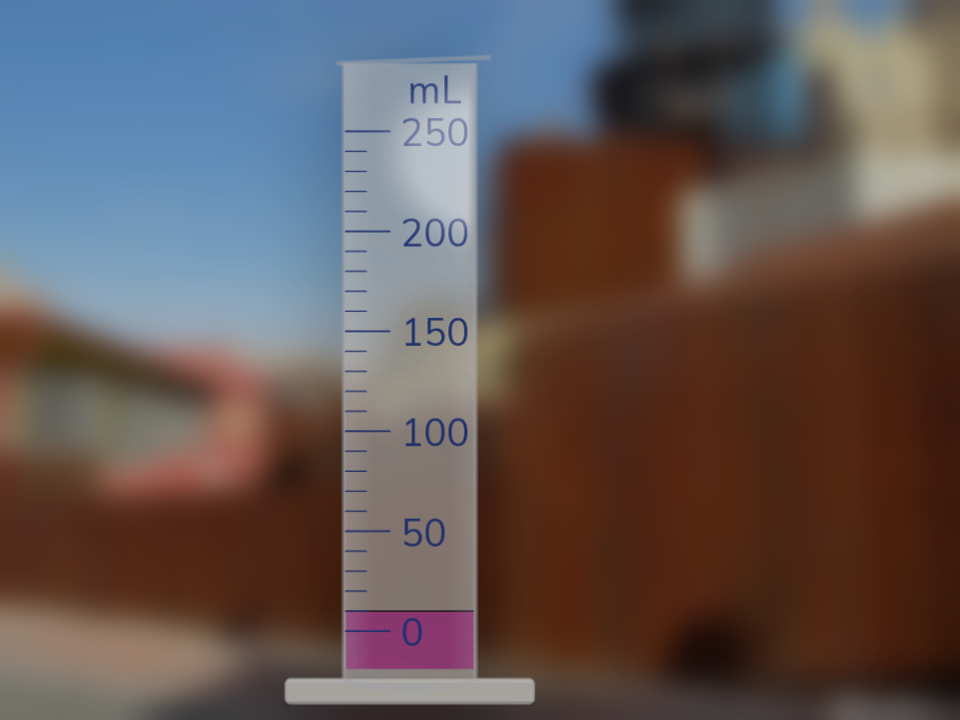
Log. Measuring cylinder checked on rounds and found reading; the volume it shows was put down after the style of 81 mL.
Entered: 10 mL
